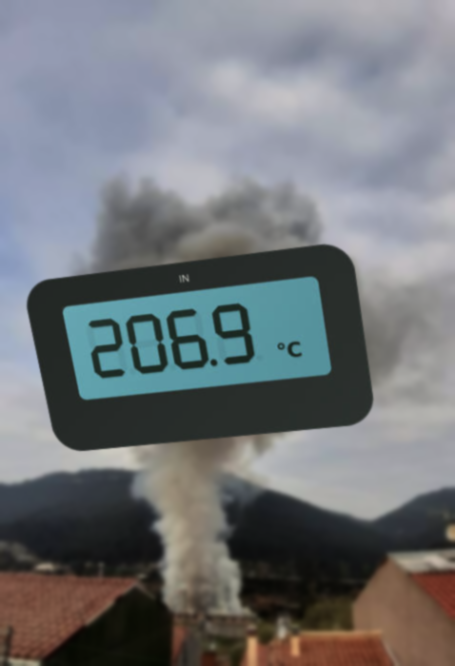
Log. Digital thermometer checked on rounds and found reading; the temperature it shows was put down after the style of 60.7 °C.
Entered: 206.9 °C
